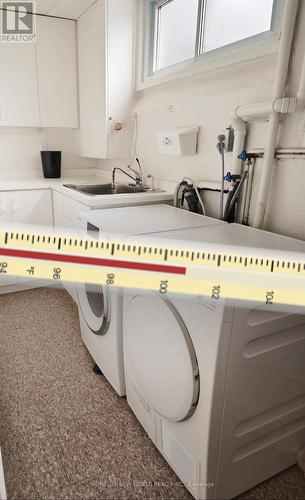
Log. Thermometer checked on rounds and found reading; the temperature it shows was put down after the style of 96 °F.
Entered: 100.8 °F
